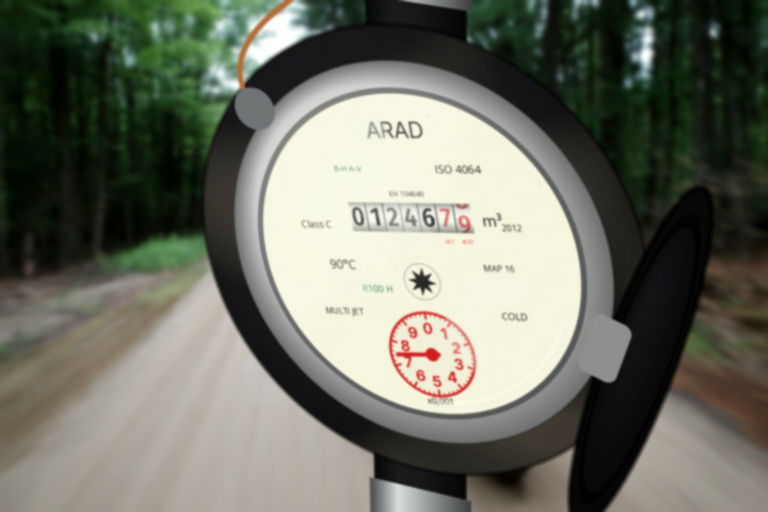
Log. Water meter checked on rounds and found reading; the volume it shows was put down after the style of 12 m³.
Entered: 1246.787 m³
